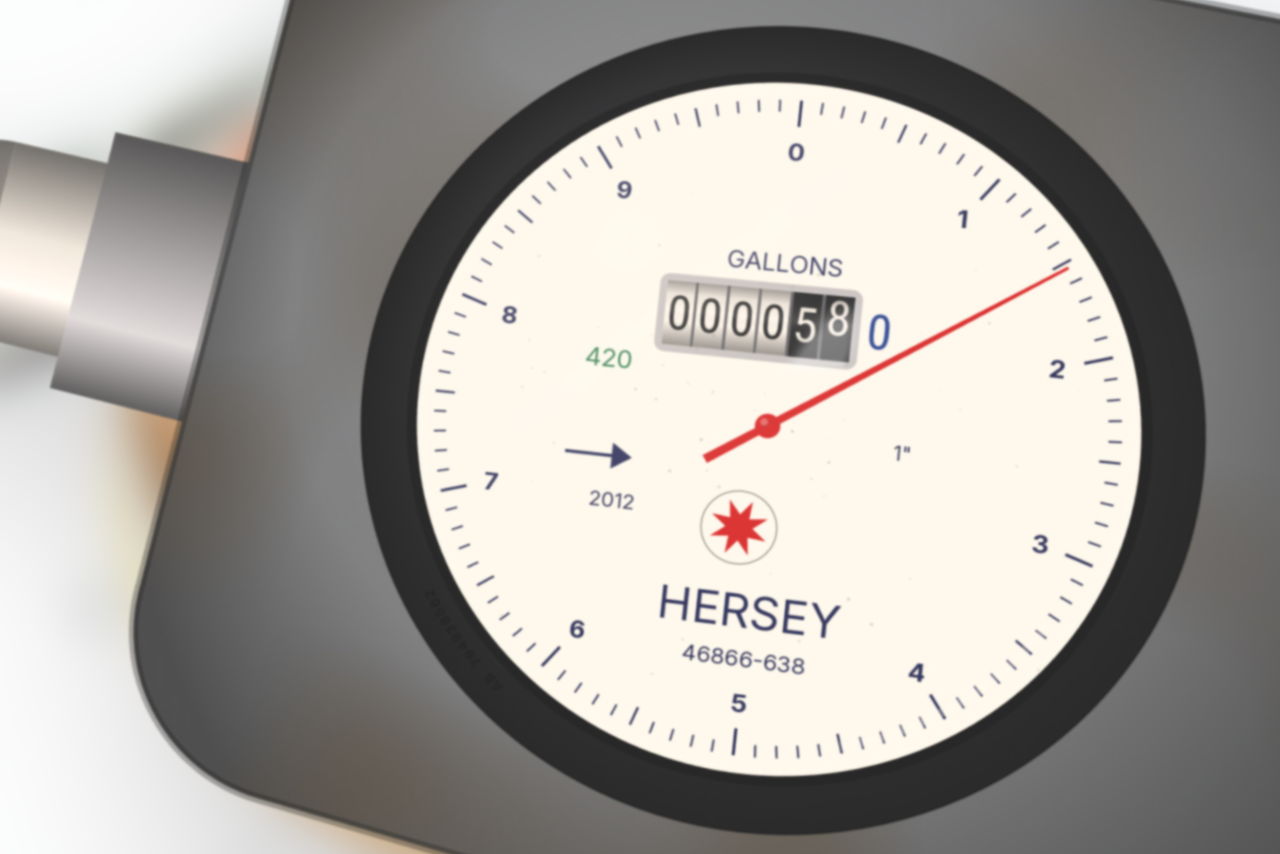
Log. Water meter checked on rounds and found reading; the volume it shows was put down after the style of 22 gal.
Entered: 581.5 gal
